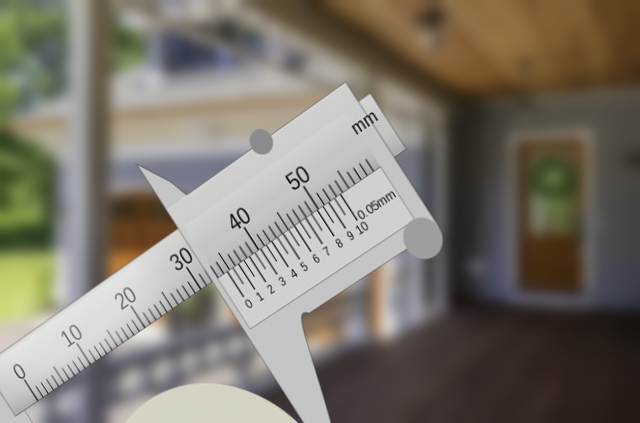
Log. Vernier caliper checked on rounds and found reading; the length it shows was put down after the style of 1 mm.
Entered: 34.6 mm
